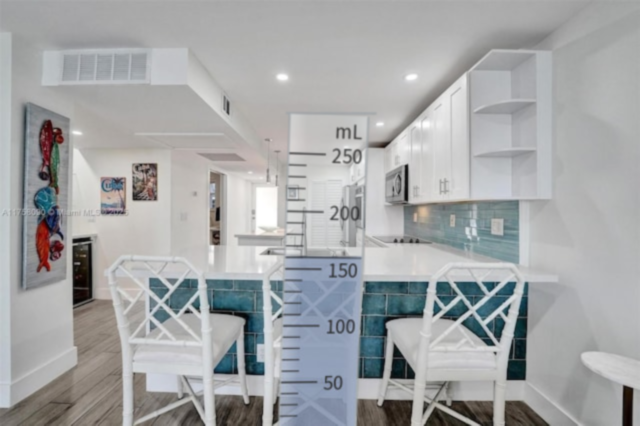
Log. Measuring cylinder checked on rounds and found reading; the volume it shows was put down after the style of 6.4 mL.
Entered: 160 mL
